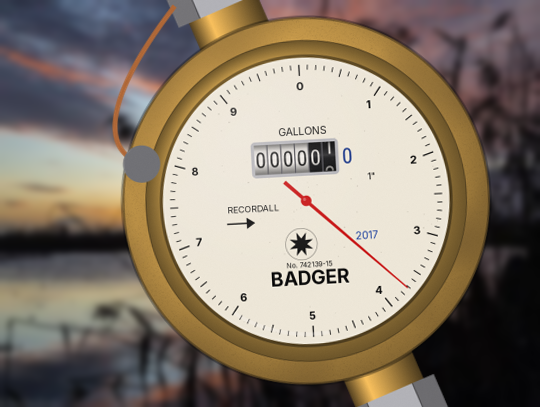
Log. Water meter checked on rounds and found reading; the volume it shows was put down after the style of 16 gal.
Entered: 13.7 gal
